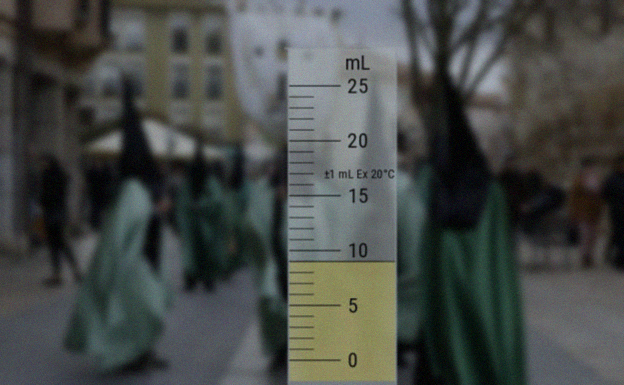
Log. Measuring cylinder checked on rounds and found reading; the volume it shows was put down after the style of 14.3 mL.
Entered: 9 mL
